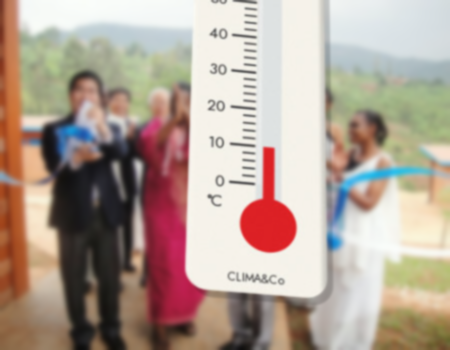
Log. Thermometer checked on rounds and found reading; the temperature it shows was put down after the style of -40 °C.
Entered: 10 °C
